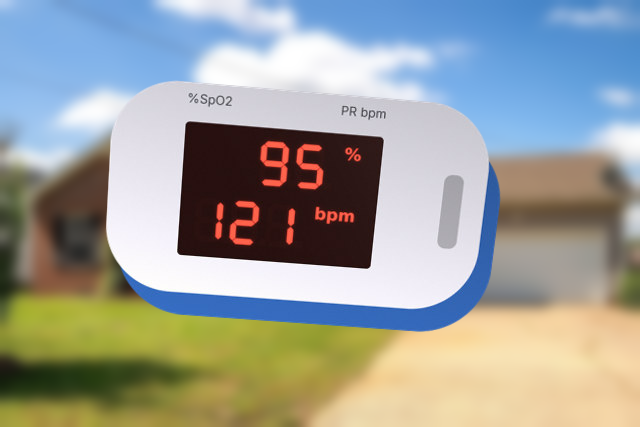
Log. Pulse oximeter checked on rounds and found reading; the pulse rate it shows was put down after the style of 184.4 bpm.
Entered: 121 bpm
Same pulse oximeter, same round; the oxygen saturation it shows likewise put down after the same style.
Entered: 95 %
